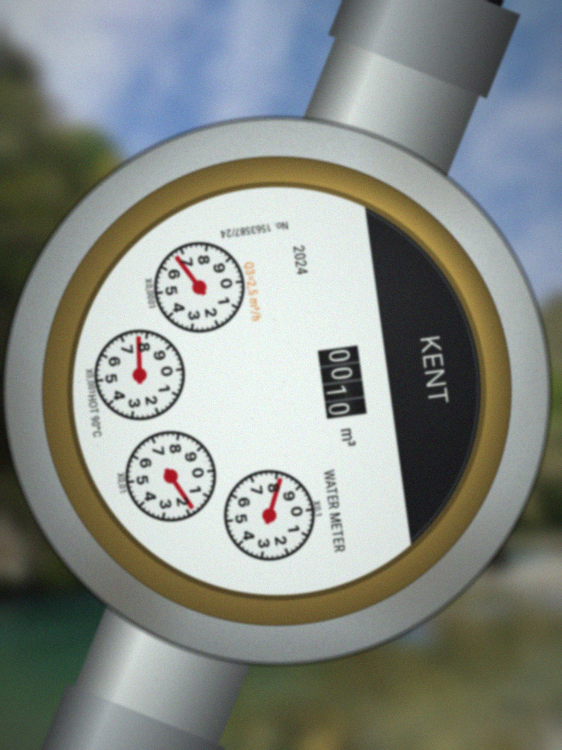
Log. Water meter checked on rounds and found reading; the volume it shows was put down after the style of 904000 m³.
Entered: 9.8176 m³
